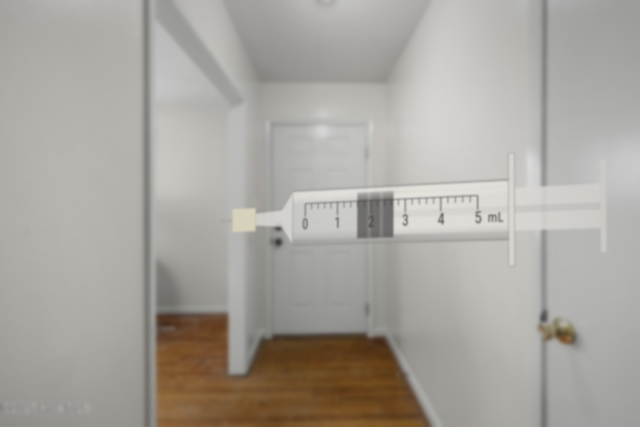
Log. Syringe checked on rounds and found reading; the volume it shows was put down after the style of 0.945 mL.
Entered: 1.6 mL
